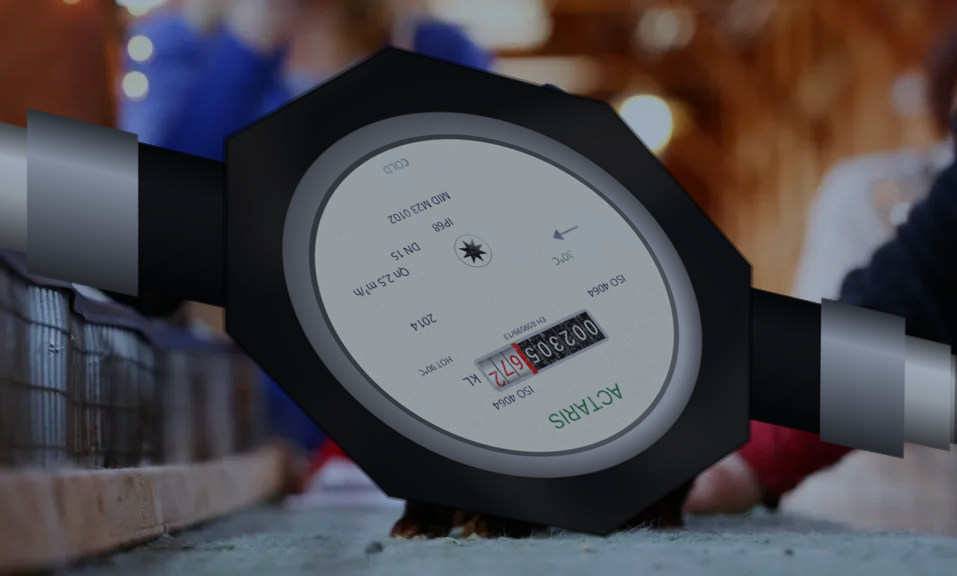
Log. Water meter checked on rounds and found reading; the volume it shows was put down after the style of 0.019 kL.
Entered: 2305.672 kL
